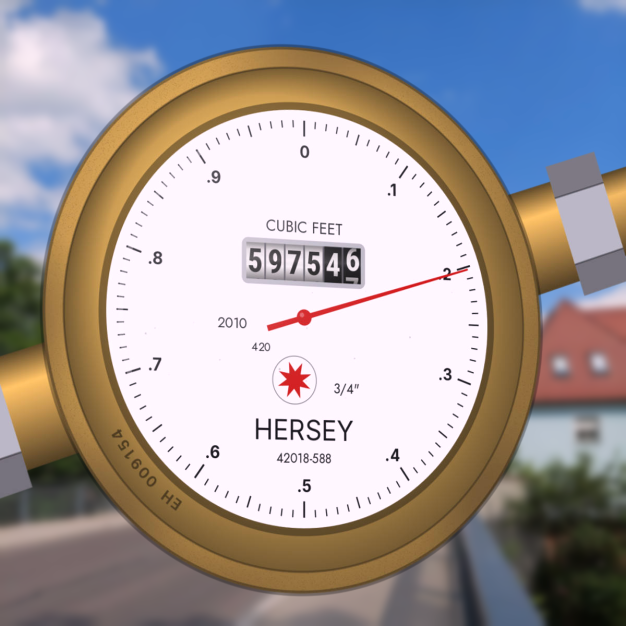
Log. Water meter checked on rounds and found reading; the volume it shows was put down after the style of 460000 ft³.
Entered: 597546.20 ft³
